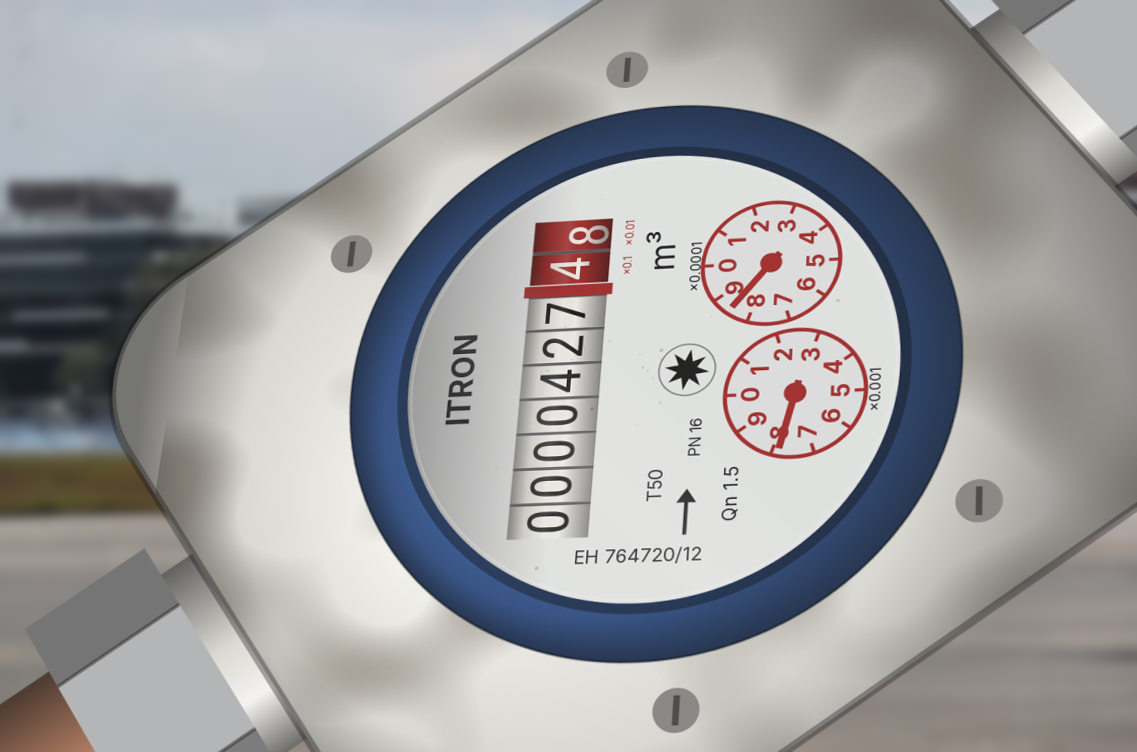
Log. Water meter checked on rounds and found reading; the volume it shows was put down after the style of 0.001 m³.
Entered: 427.4778 m³
